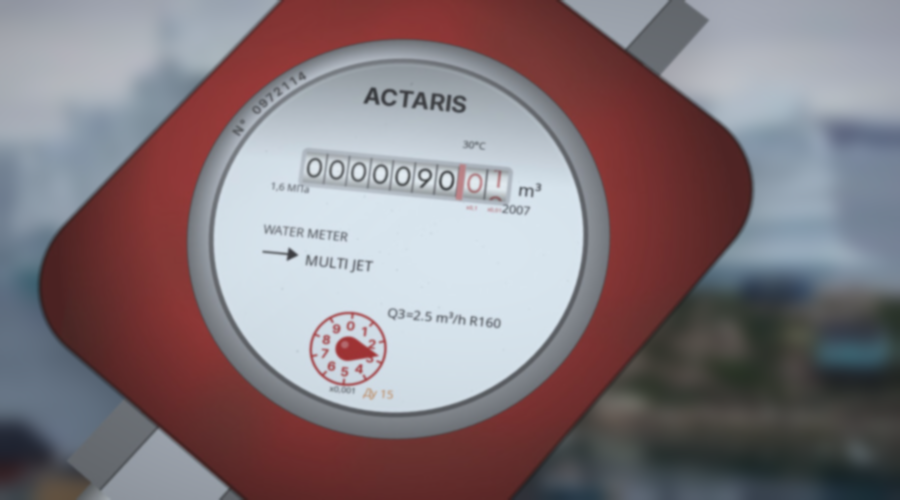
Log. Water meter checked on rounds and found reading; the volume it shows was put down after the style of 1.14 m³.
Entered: 90.012 m³
